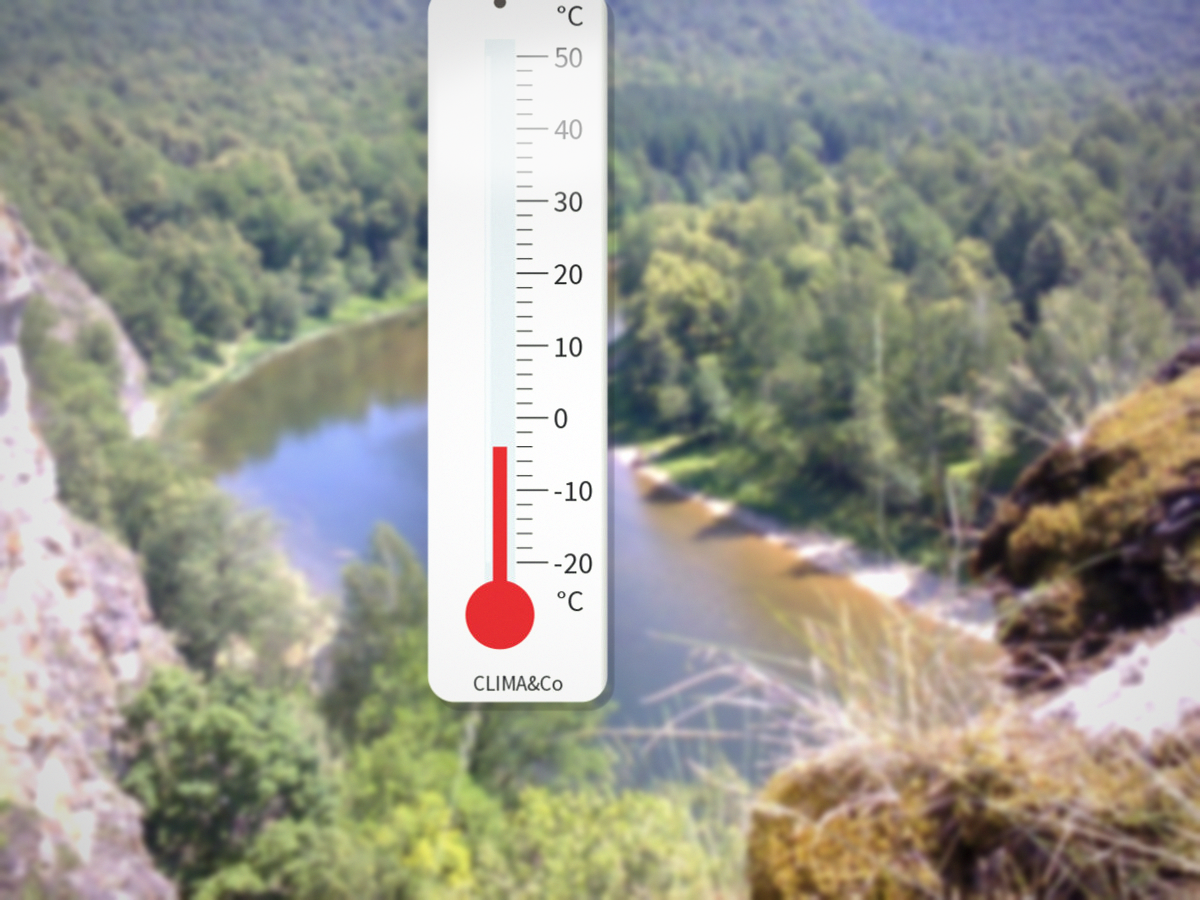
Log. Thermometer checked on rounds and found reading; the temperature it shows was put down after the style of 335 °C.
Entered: -4 °C
